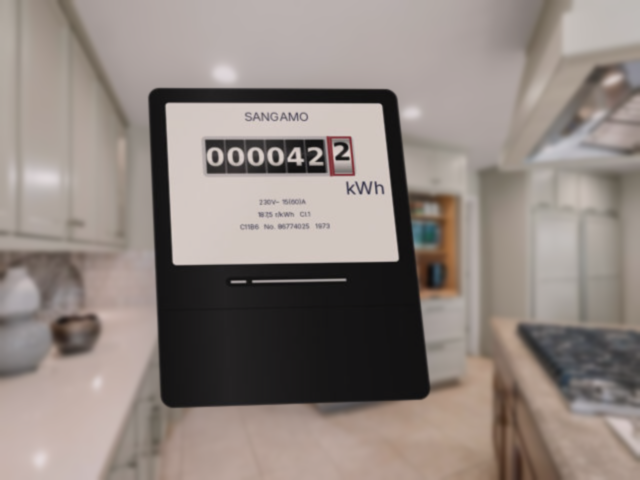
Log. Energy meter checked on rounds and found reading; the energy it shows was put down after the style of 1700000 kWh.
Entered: 42.2 kWh
